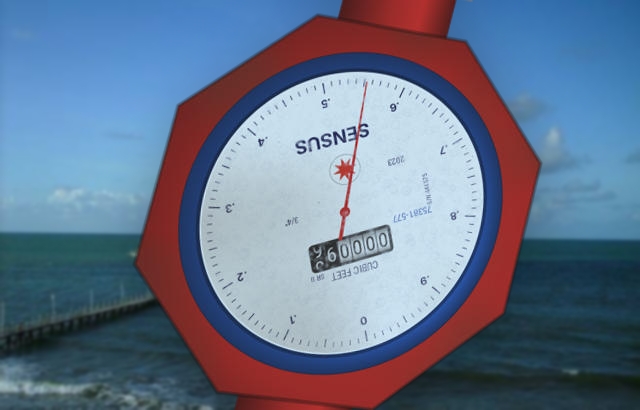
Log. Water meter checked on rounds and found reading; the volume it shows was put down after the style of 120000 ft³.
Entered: 95.55 ft³
